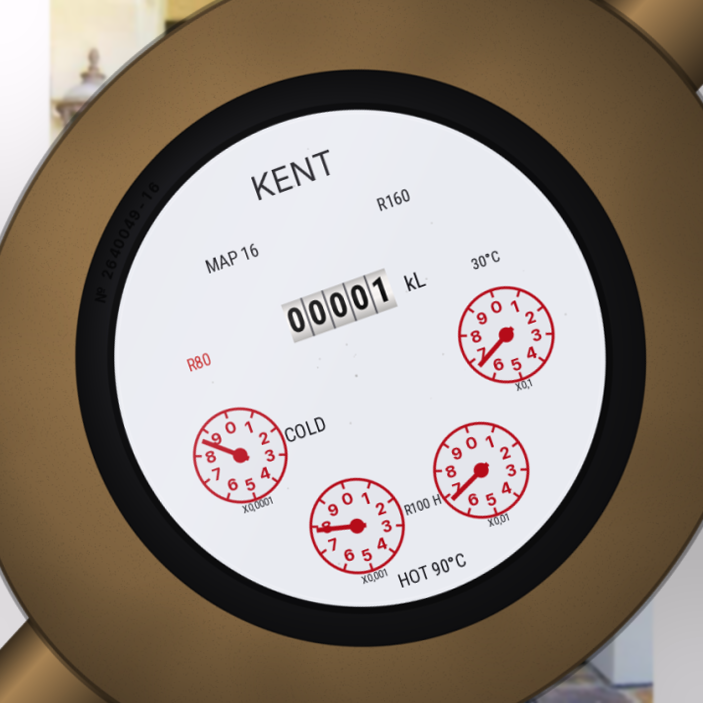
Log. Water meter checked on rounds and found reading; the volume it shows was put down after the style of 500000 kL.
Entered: 1.6678 kL
